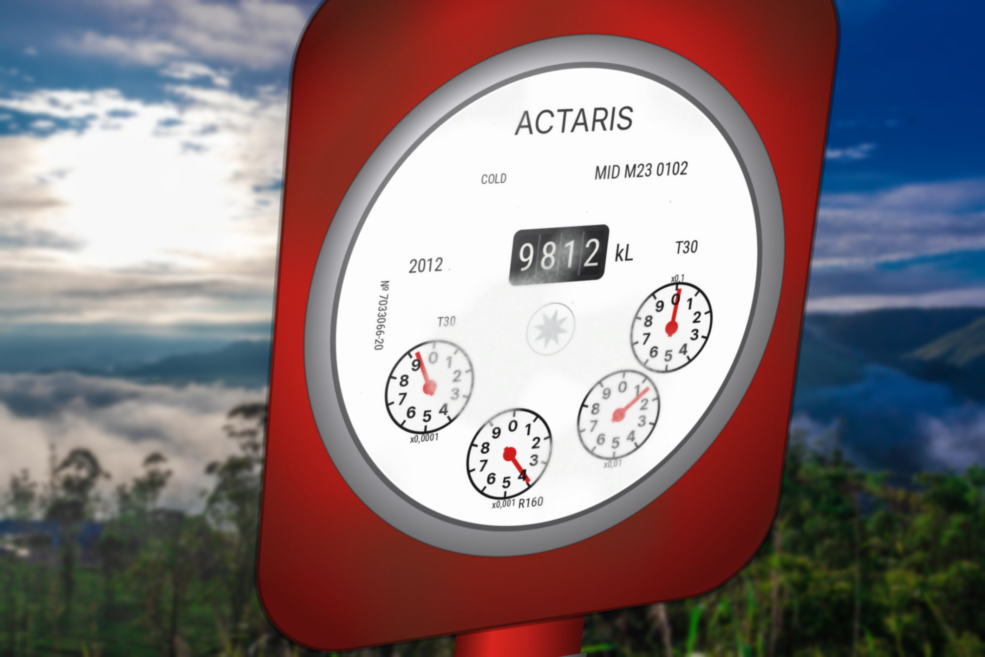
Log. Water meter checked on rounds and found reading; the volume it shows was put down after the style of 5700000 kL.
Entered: 9812.0139 kL
